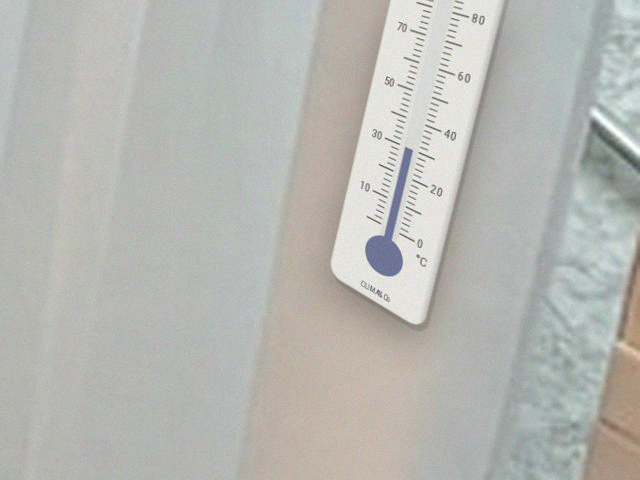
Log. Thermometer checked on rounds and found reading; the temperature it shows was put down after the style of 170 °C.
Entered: 30 °C
